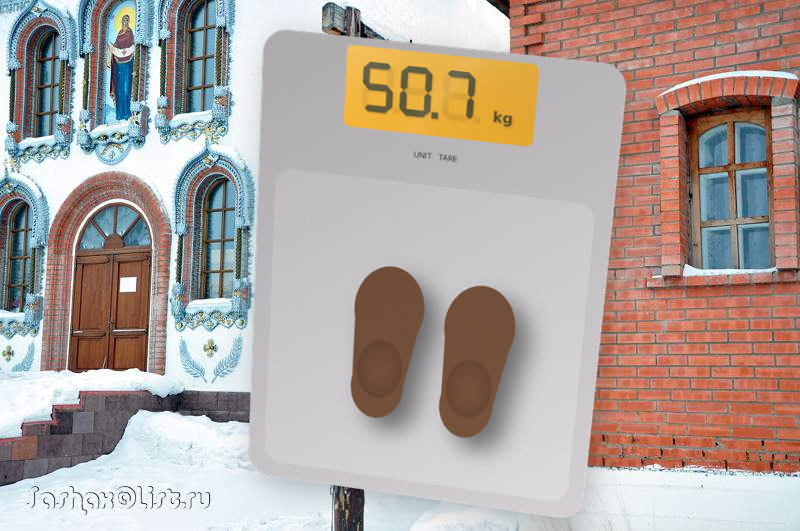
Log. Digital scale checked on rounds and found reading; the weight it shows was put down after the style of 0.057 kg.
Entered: 50.7 kg
